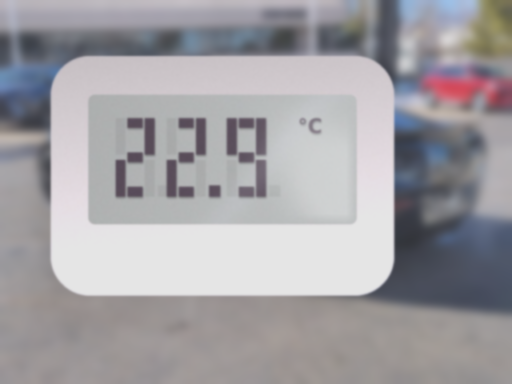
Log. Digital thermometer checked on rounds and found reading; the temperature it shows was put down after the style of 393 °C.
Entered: 22.9 °C
